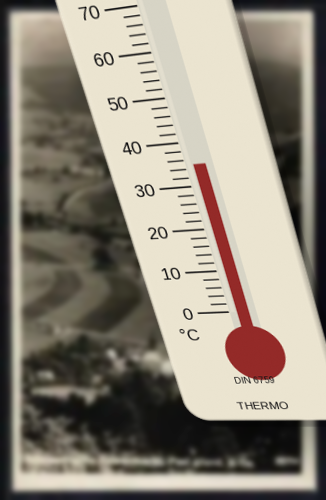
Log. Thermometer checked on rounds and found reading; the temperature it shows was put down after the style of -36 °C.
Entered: 35 °C
